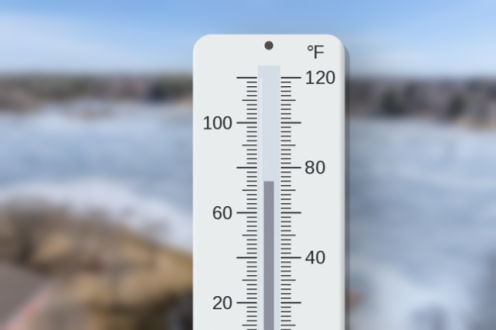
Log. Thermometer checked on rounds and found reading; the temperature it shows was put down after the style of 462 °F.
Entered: 74 °F
